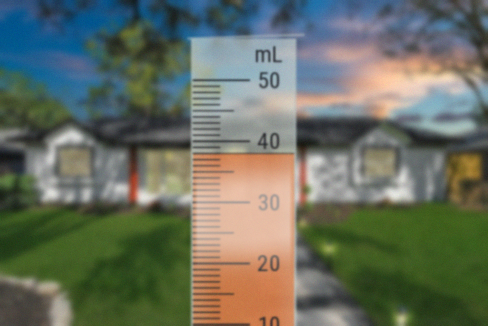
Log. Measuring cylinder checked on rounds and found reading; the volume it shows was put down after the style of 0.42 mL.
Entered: 38 mL
